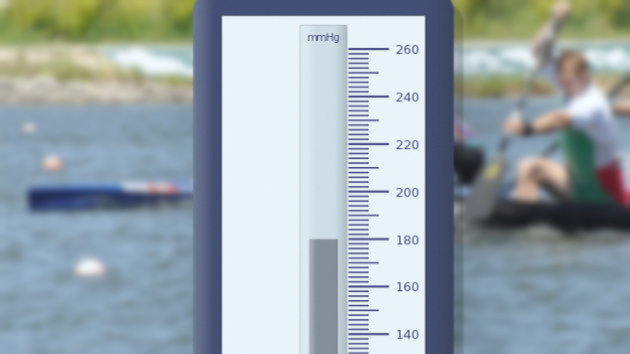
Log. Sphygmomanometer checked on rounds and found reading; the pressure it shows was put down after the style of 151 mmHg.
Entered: 180 mmHg
